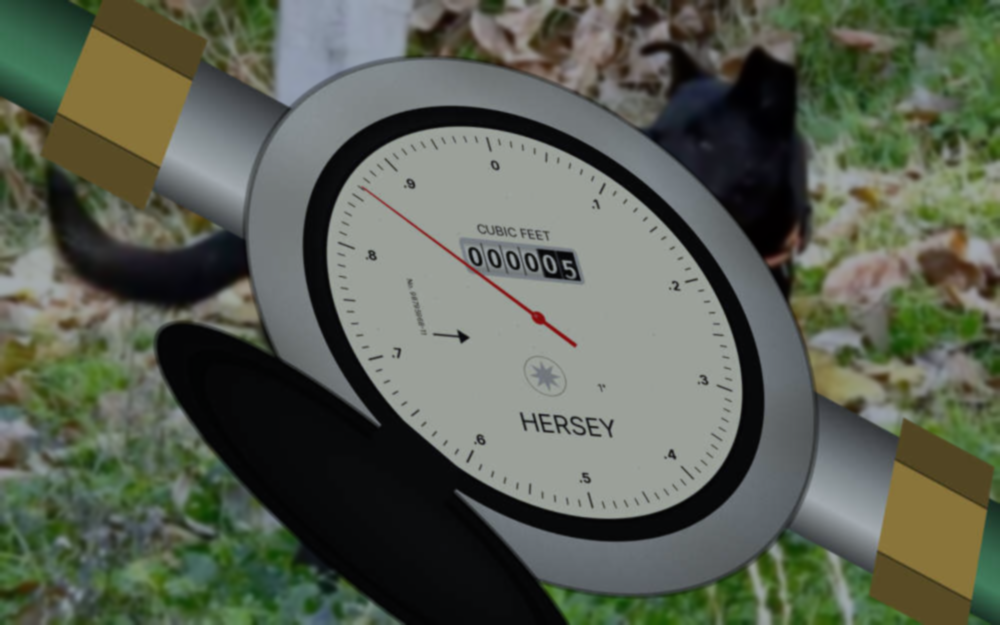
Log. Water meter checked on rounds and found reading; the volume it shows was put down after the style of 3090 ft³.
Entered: 4.86 ft³
